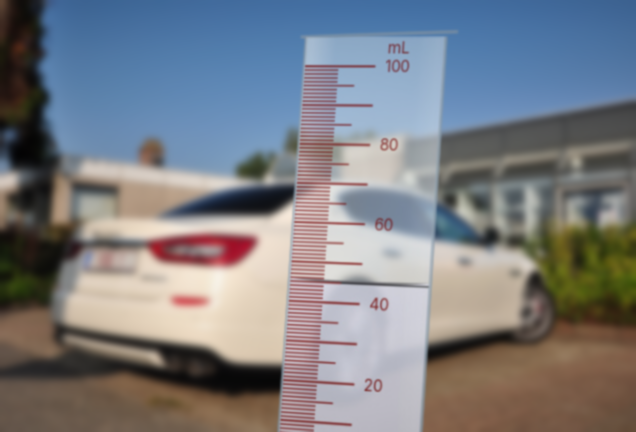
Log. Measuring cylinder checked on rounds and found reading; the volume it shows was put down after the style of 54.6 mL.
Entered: 45 mL
